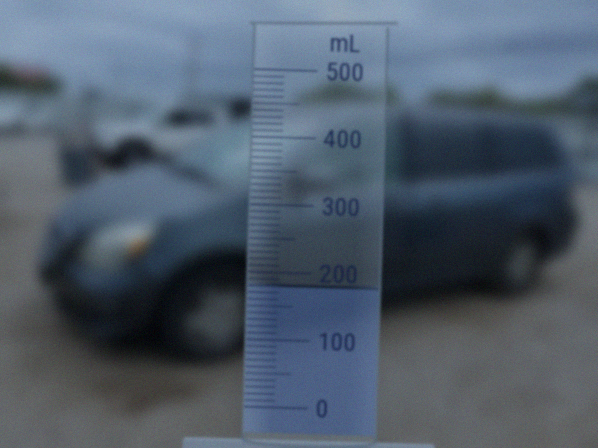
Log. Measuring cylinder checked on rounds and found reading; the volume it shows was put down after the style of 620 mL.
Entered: 180 mL
